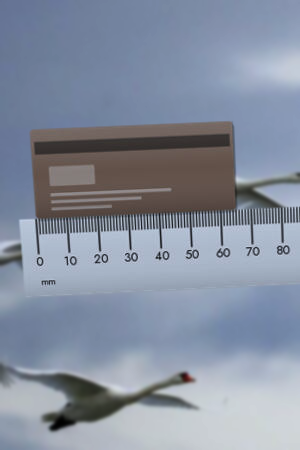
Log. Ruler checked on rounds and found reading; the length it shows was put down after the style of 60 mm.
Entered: 65 mm
